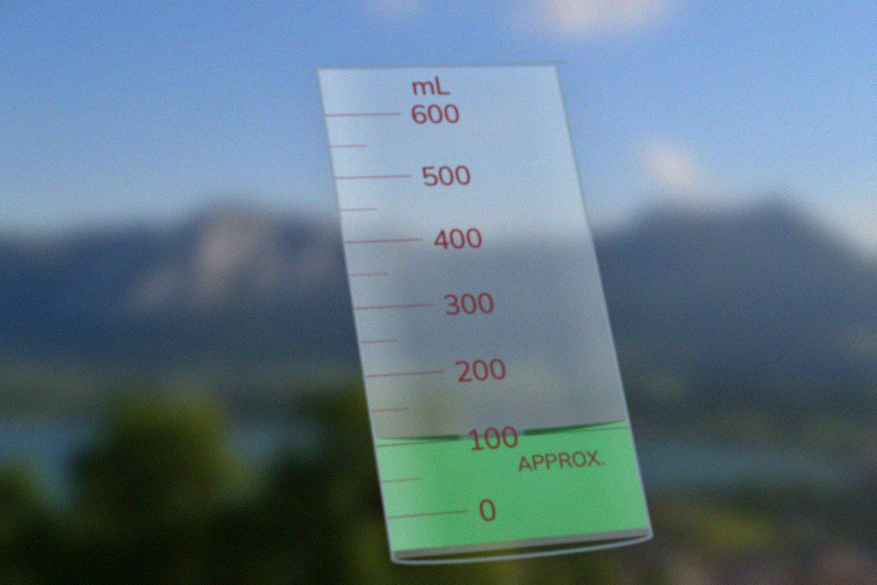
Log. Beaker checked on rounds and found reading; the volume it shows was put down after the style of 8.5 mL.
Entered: 100 mL
